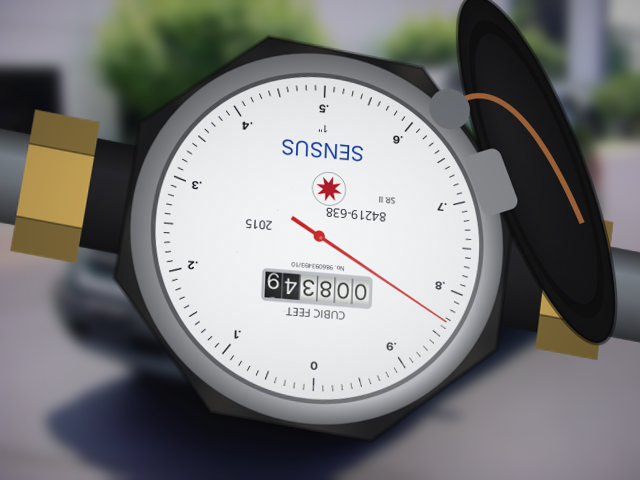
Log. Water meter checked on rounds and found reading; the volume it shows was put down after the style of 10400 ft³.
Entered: 8348.83 ft³
